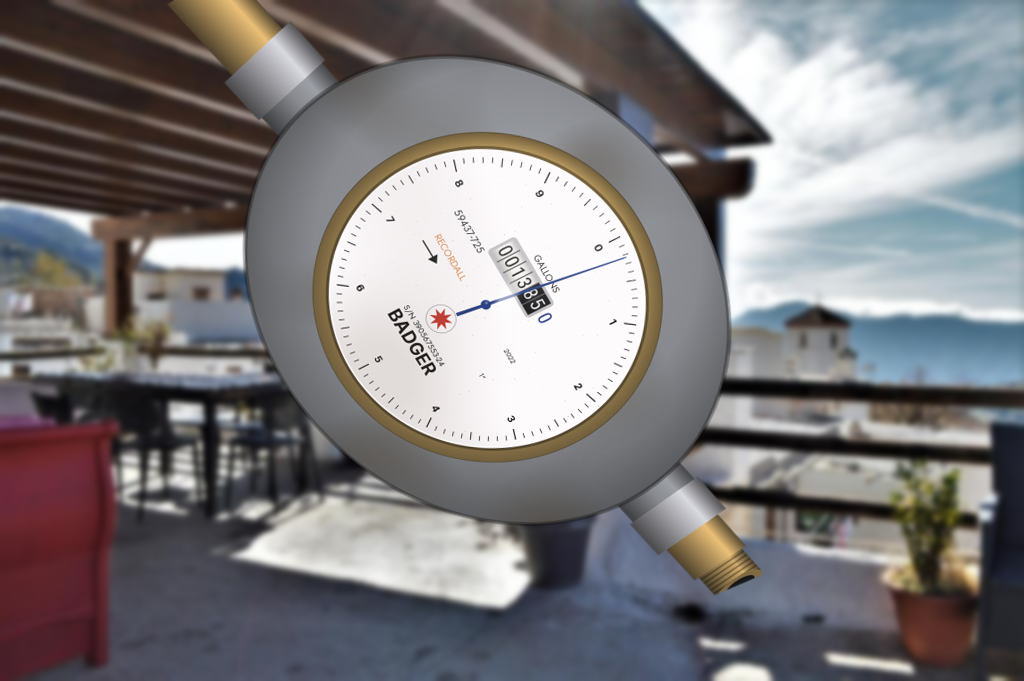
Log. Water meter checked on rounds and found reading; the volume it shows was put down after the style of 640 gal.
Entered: 13850.2 gal
